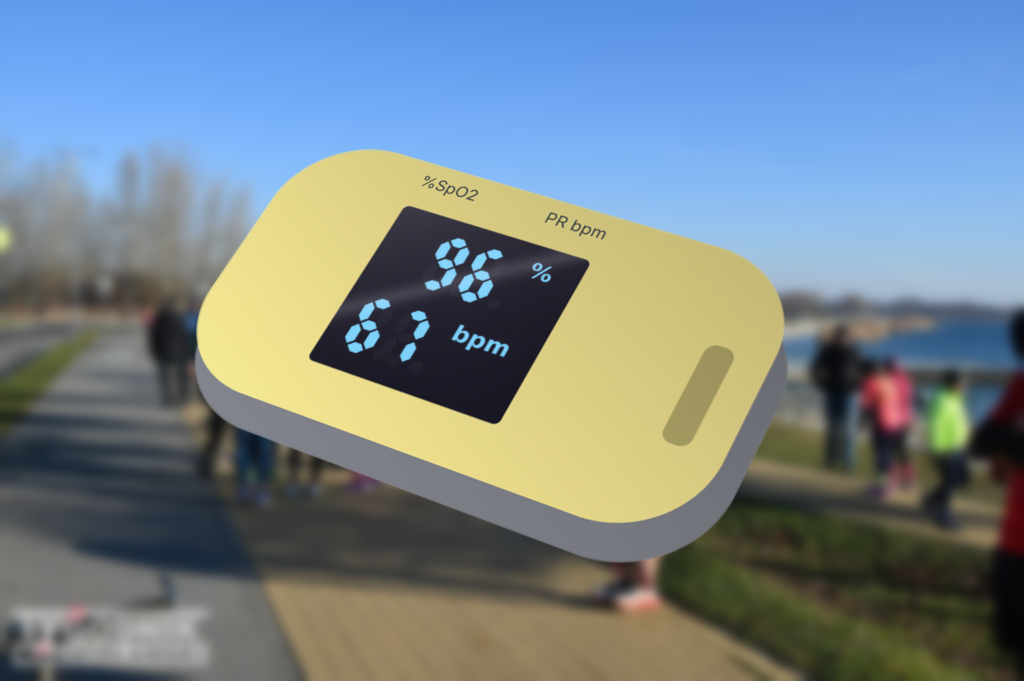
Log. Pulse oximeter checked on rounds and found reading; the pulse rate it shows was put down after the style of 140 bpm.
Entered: 67 bpm
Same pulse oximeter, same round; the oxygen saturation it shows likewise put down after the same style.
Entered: 96 %
